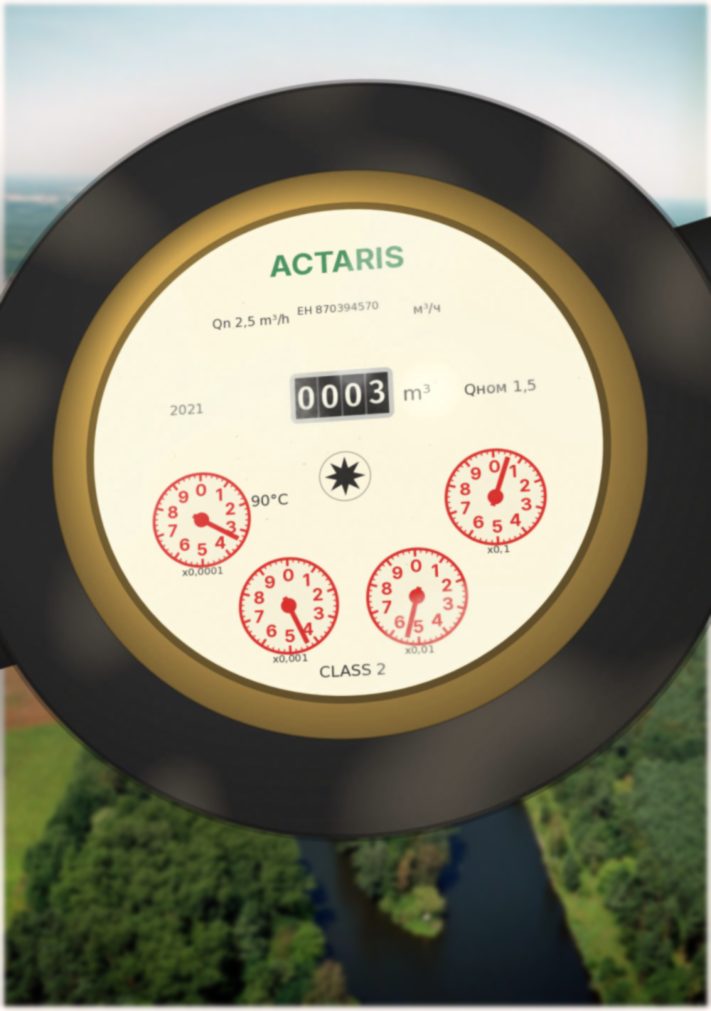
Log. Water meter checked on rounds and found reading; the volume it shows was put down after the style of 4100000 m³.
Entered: 3.0543 m³
